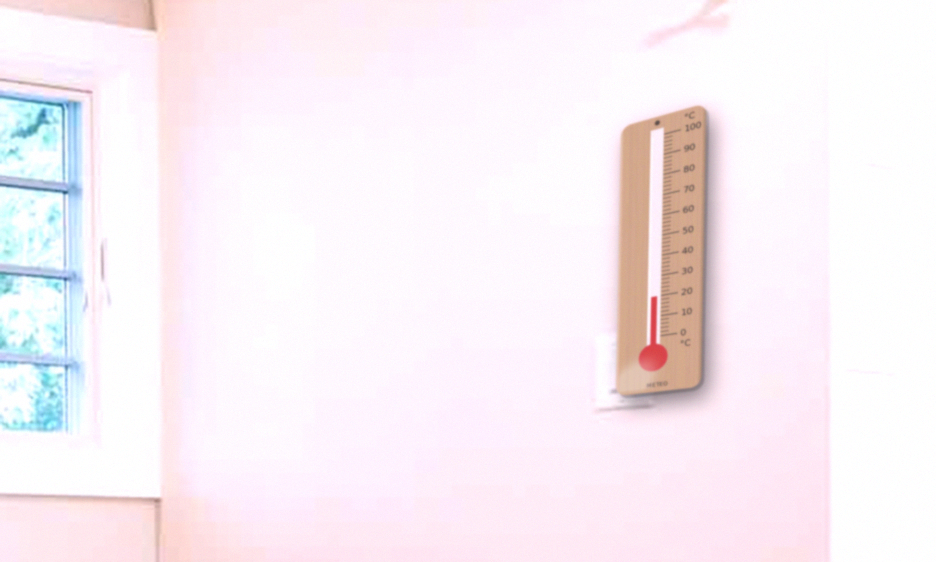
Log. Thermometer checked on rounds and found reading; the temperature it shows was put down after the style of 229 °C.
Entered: 20 °C
